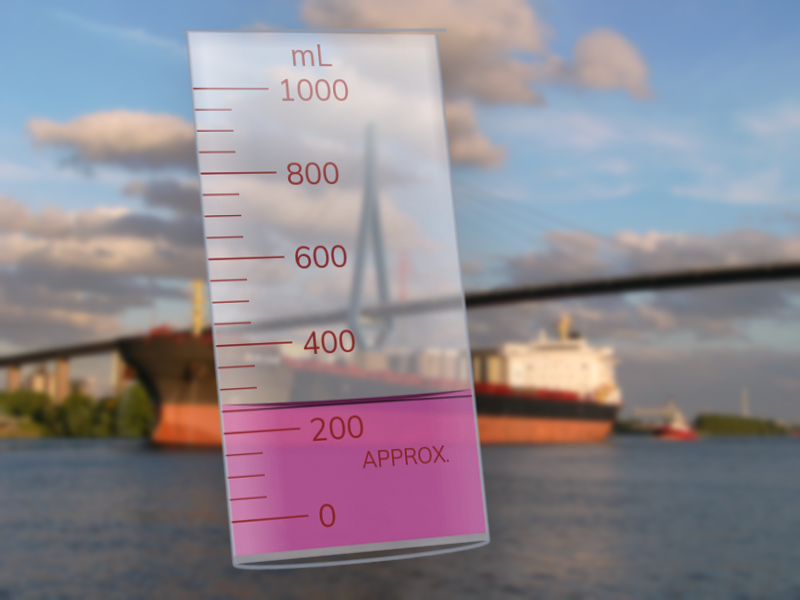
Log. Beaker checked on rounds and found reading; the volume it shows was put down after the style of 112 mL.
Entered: 250 mL
